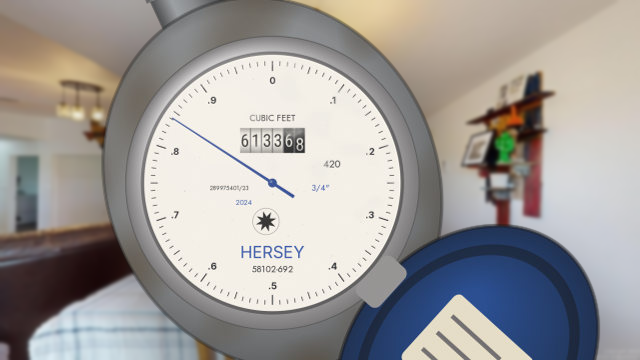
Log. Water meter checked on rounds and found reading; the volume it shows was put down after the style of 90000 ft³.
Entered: 613367.84 ft³
